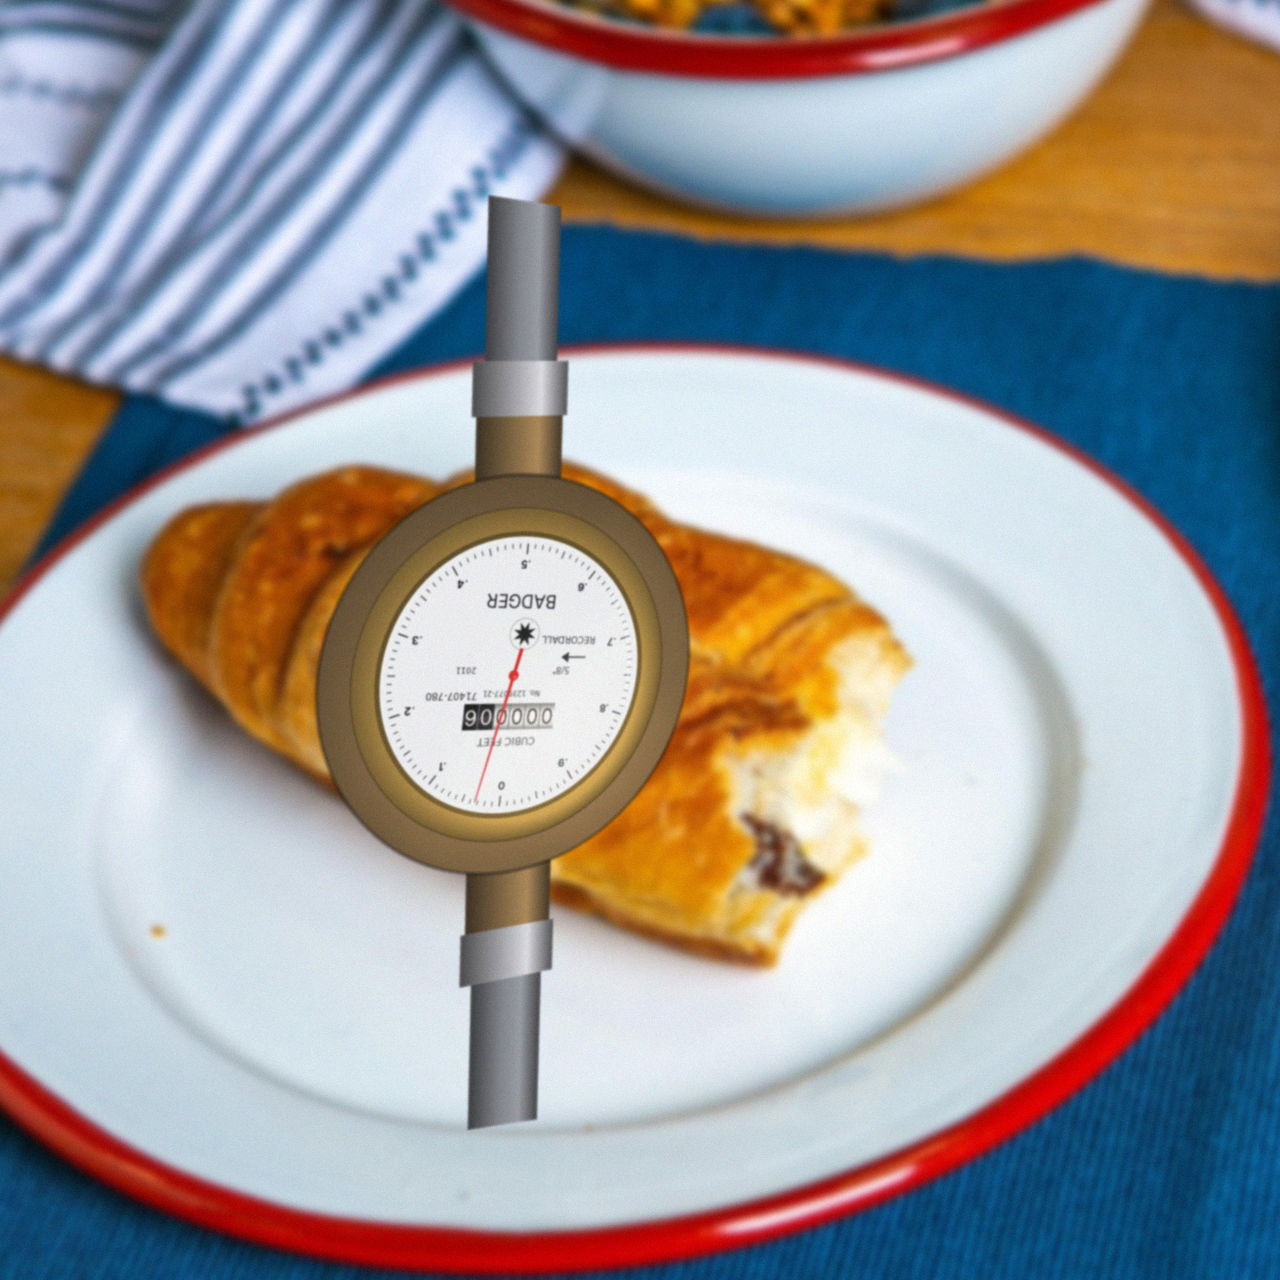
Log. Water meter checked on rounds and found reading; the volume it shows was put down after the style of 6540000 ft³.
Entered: 6.03 ft³
